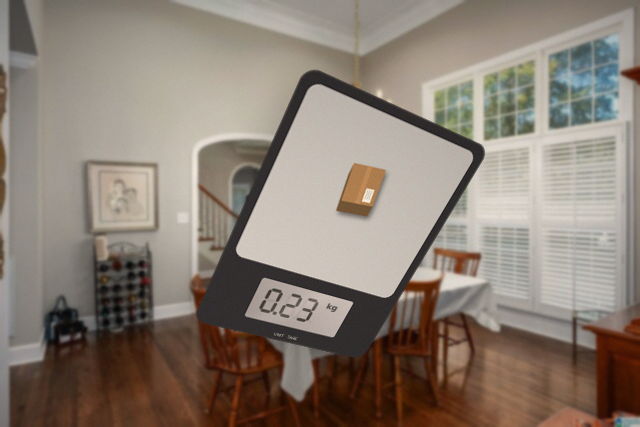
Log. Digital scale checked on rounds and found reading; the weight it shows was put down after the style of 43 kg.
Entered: 0.23 kg
